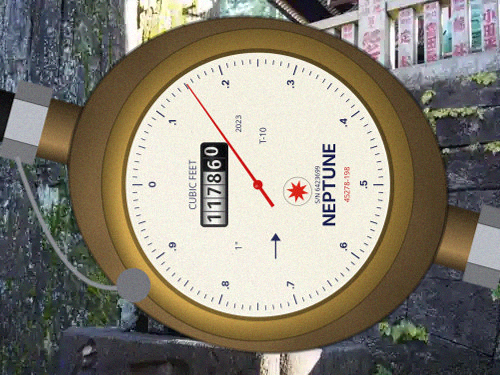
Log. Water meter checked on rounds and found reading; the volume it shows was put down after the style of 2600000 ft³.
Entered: 117860.15 ft³
